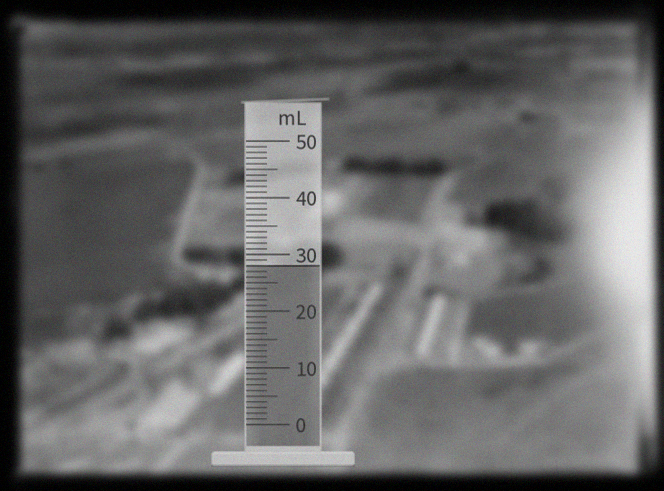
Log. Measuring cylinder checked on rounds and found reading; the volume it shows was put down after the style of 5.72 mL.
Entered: 28 mL
